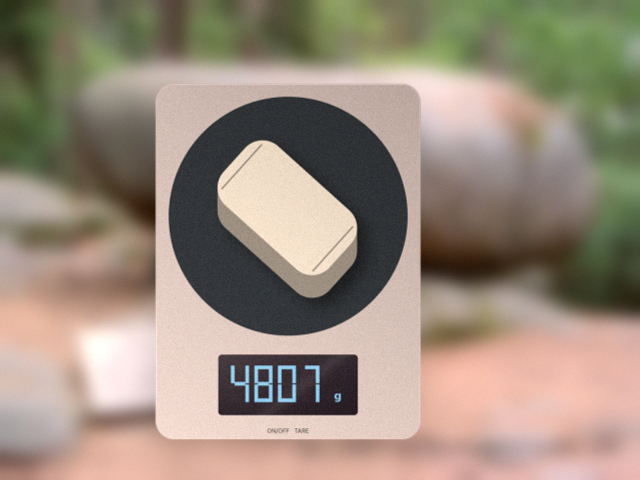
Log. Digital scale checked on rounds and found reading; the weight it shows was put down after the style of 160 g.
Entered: 4807 g
